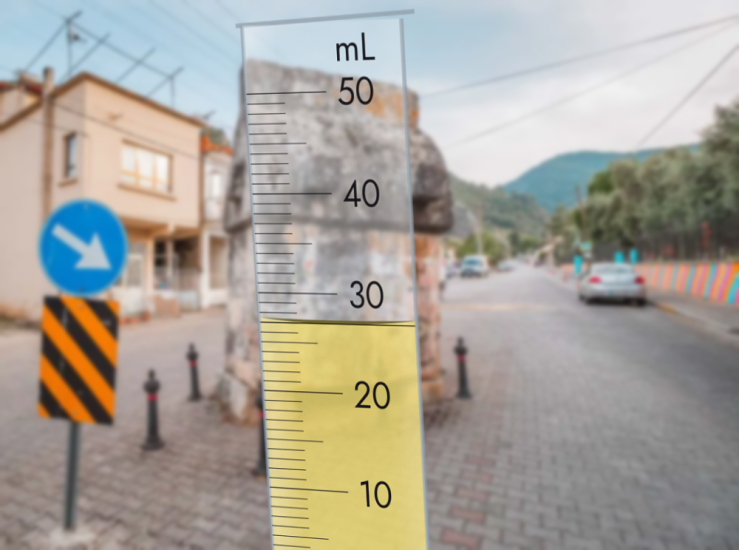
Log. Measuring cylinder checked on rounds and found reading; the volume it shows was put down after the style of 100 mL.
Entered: 27 mL
